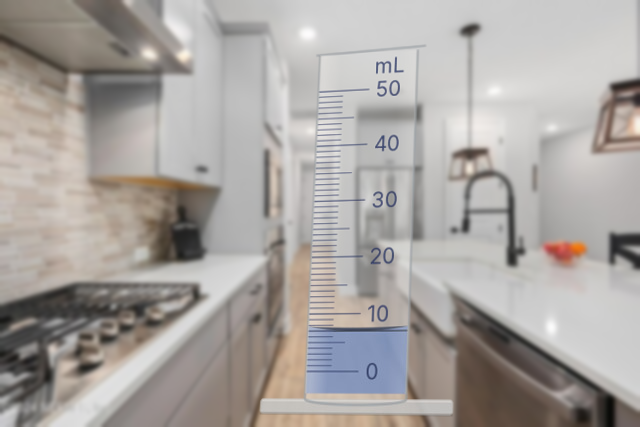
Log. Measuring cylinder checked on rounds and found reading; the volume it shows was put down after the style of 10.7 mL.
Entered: 7 mL
